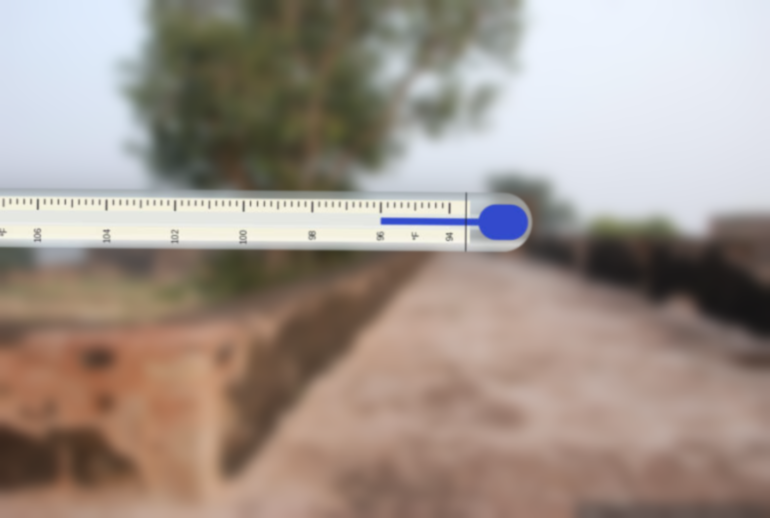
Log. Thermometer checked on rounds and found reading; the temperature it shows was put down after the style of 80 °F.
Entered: 96 °F
